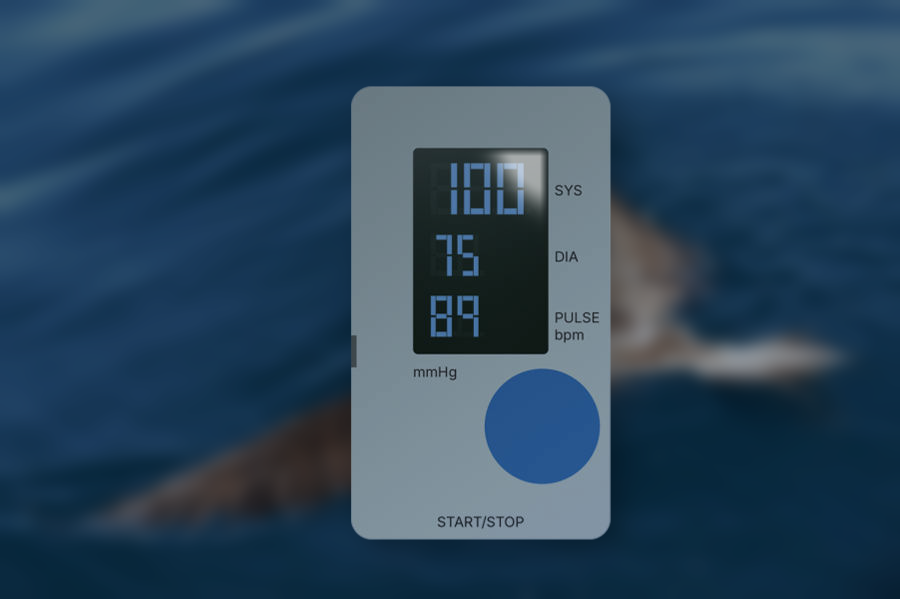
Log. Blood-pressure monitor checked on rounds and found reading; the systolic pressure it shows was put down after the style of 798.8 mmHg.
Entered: 100 mmHg
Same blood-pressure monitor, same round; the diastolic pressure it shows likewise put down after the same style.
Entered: 75 mmHg
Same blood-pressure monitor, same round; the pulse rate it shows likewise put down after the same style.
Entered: 89 bpm
